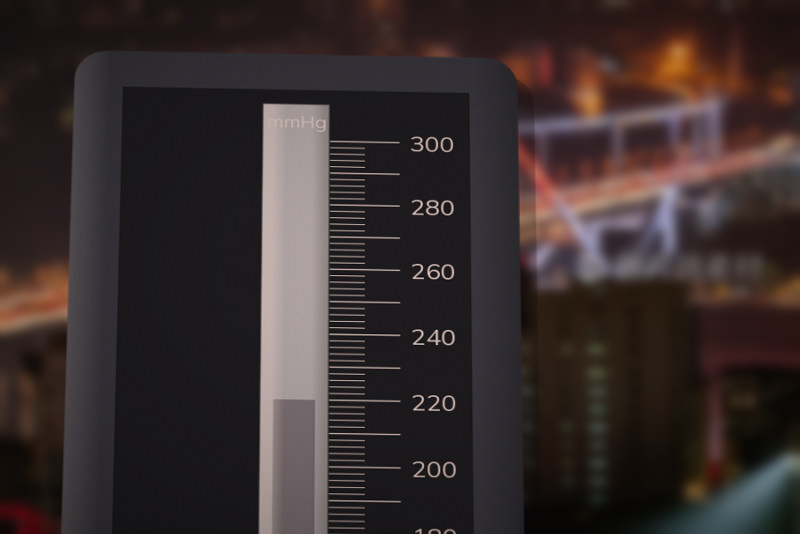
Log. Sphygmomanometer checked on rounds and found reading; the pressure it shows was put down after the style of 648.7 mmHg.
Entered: 220 mmHg
